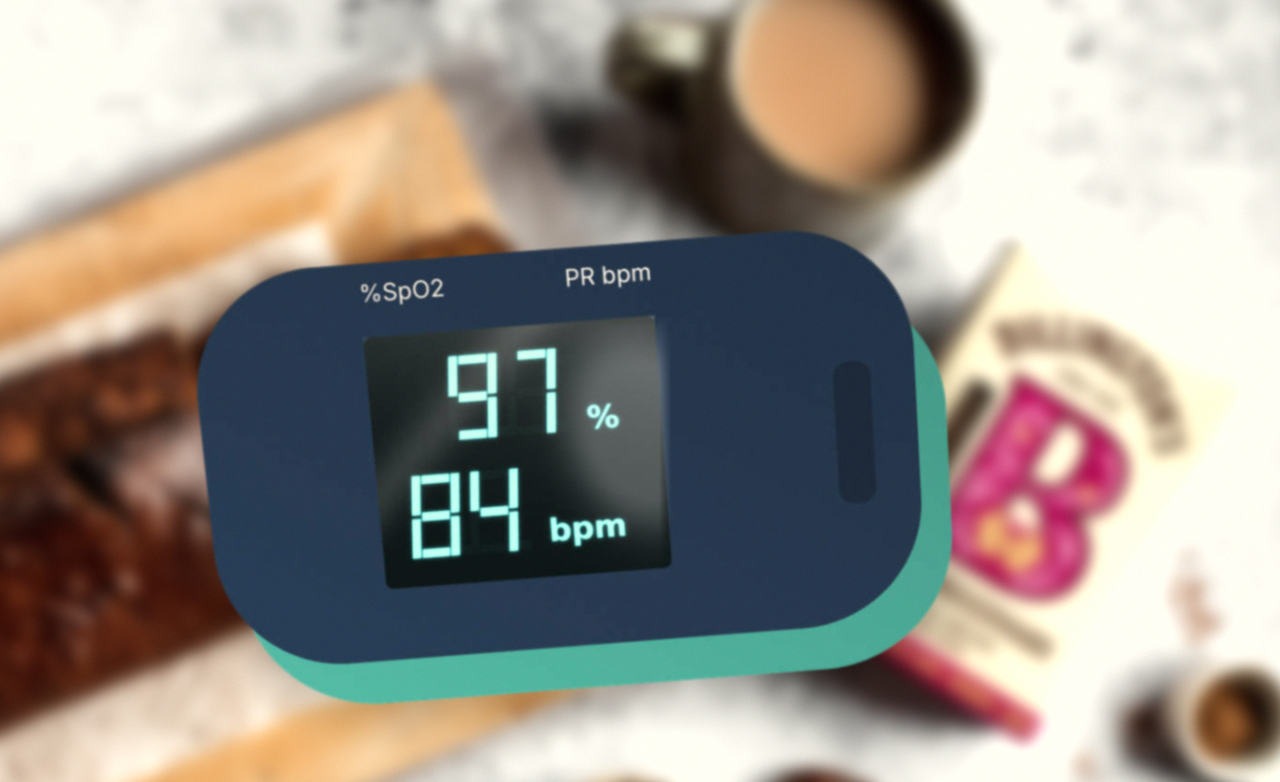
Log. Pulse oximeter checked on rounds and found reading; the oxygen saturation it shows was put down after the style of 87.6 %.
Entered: 97 %
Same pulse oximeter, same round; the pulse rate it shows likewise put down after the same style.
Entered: 84 bpm
